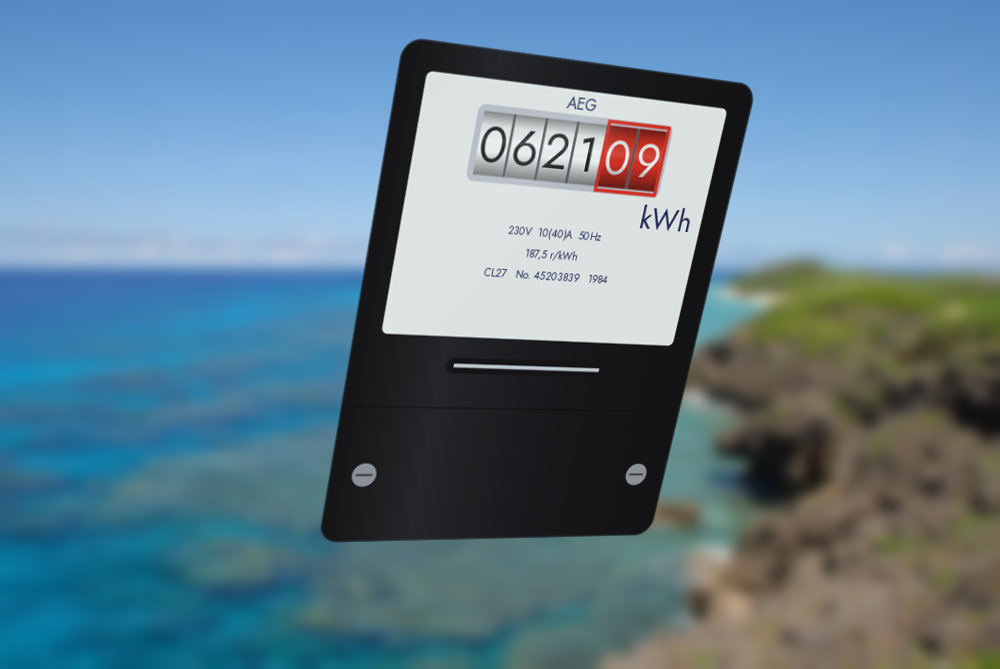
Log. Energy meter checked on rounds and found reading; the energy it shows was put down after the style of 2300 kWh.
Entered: 621.09 kWh
